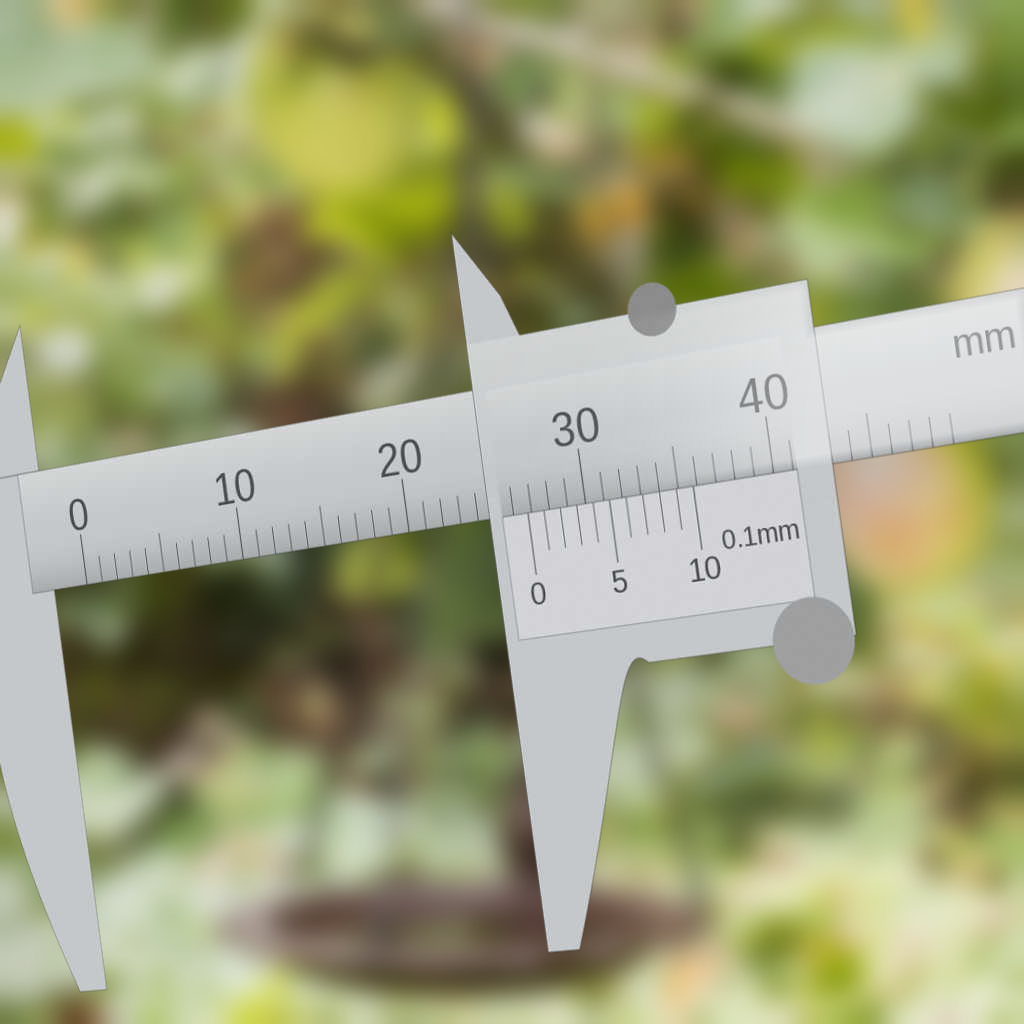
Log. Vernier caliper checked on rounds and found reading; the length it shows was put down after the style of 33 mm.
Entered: 26.8 mm
